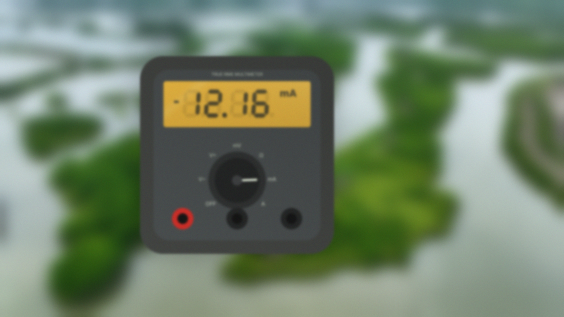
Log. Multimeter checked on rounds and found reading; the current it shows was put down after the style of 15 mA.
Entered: -12.16 mA
